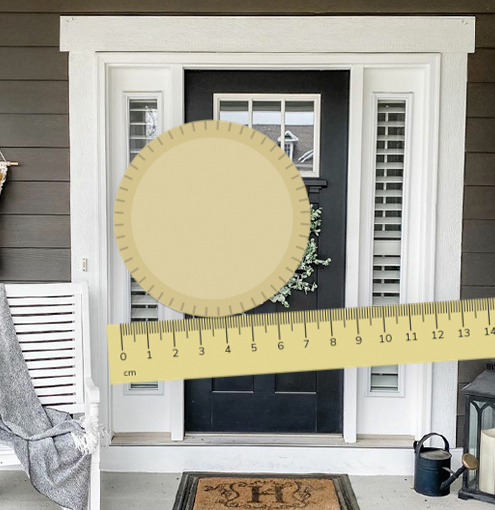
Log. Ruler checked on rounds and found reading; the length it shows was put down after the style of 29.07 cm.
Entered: 7.5 cm
